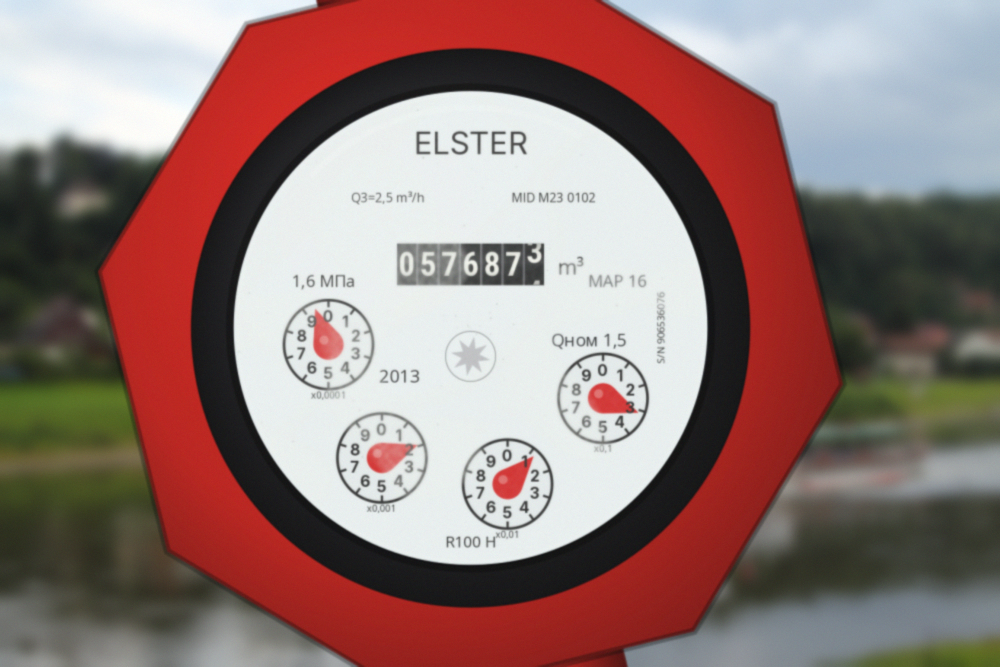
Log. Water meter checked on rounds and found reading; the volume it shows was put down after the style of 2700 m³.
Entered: 576873.3119 m³
